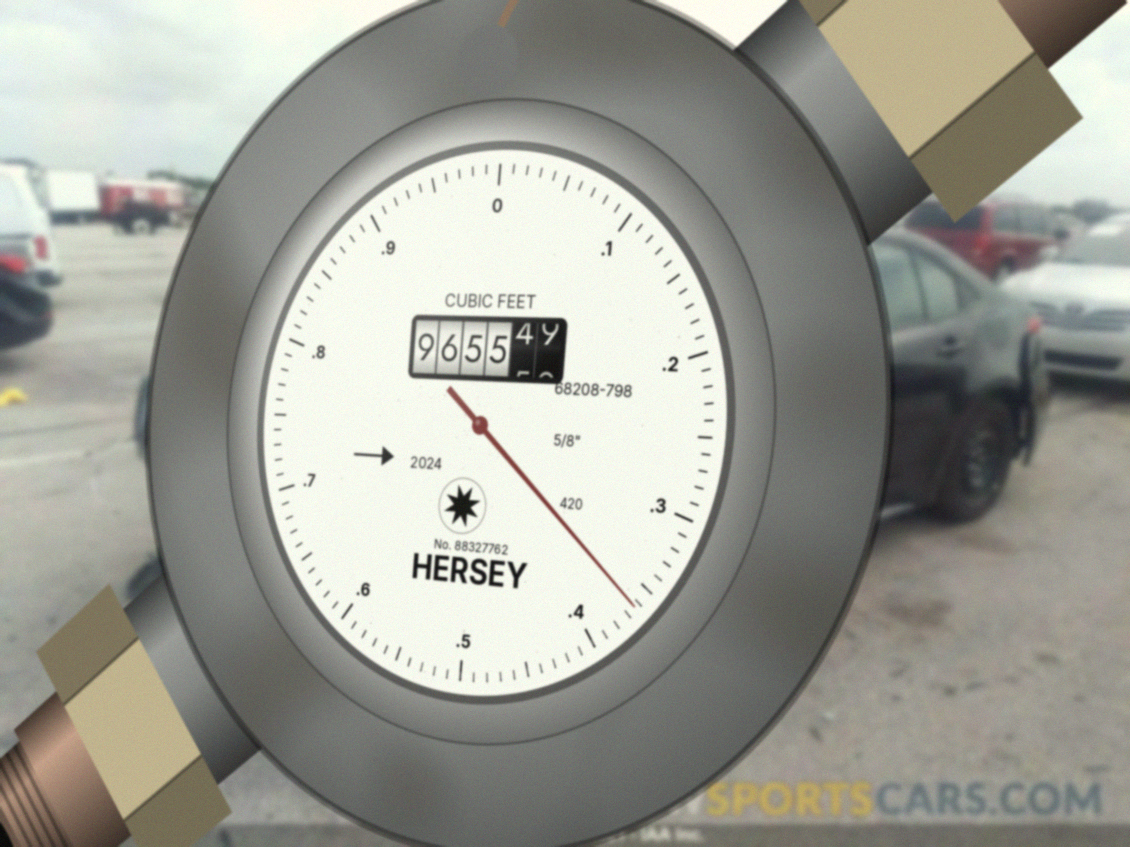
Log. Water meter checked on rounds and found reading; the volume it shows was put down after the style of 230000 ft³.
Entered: 965549.36 ft³
